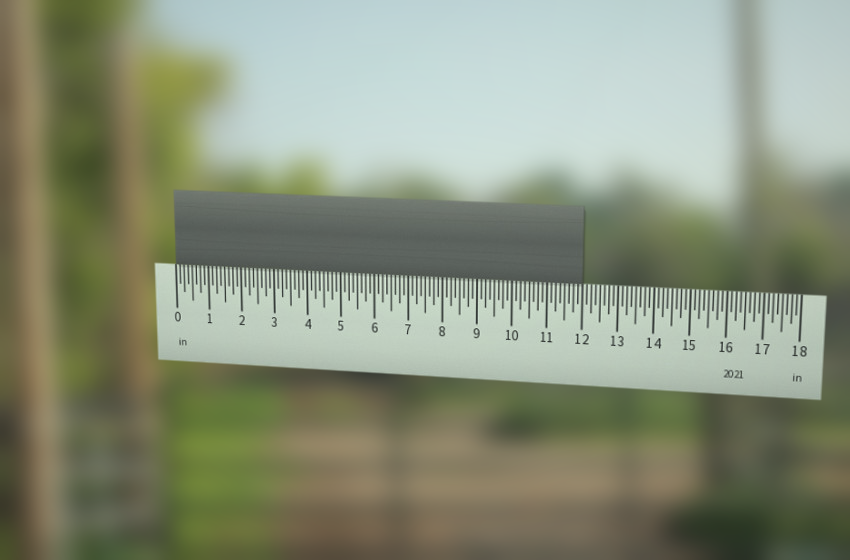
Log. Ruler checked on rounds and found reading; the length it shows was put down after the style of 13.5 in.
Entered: 12 in
